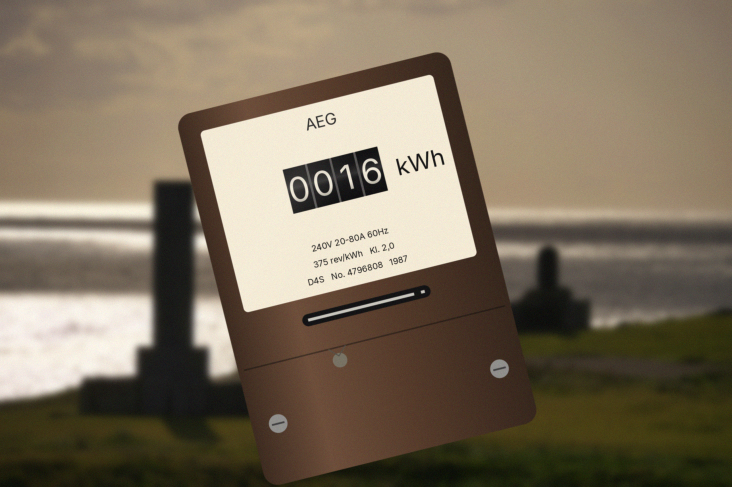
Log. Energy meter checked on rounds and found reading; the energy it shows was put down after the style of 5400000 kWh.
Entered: 16 kWh
